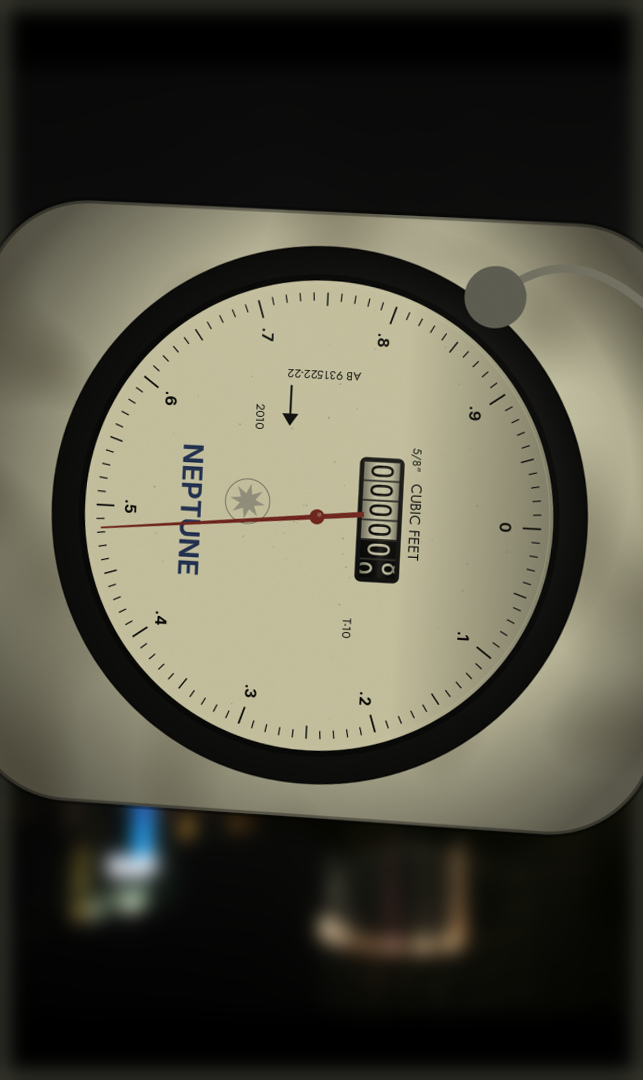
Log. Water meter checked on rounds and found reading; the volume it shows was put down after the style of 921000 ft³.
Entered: 8.48 ft³
